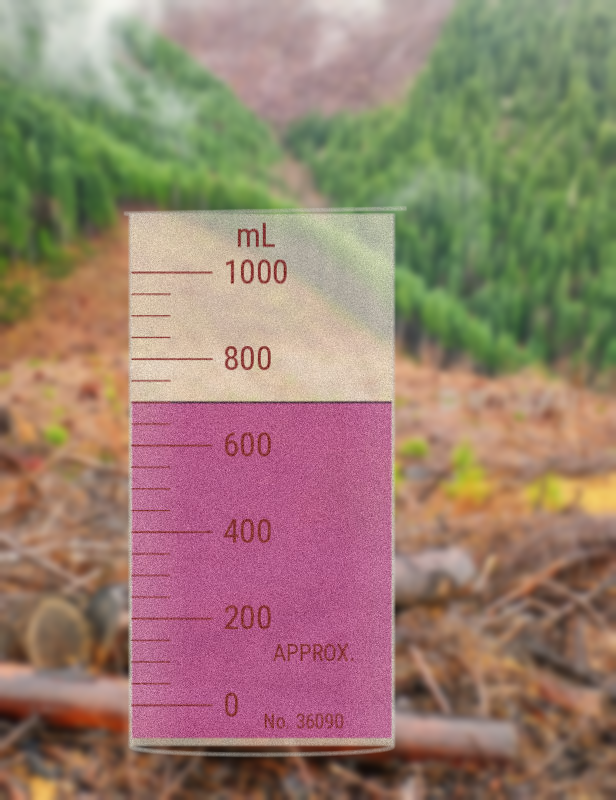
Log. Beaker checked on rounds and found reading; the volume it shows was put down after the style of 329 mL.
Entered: 700 mL
